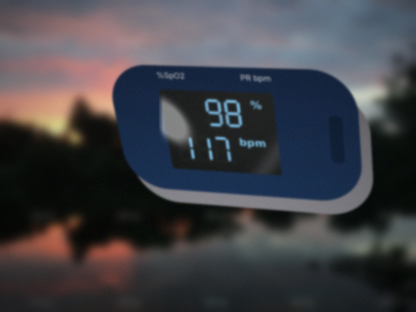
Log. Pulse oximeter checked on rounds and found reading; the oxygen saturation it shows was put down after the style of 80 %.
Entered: 98 %
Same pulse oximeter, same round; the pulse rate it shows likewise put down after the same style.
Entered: 117 bpm
